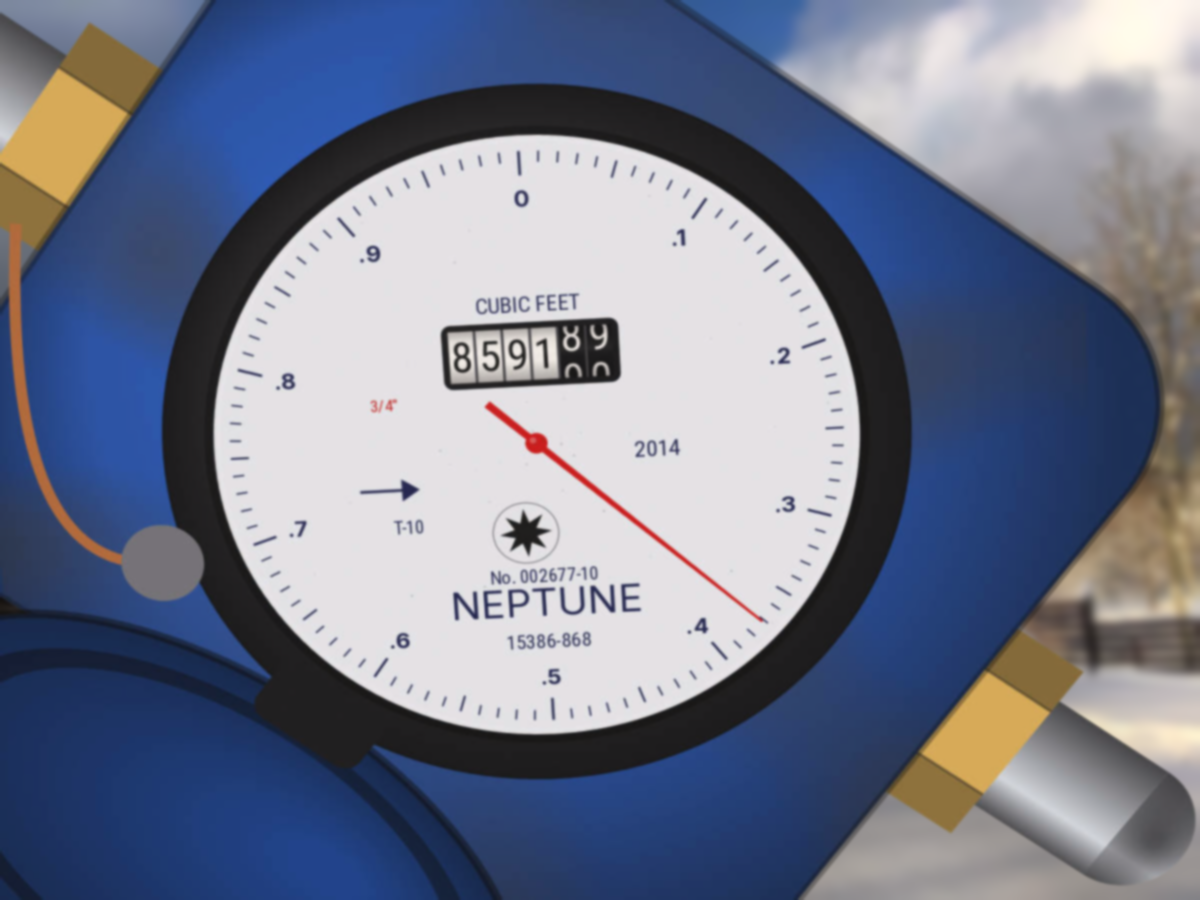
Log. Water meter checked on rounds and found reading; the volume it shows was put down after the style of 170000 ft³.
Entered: 859189.37 ft³
